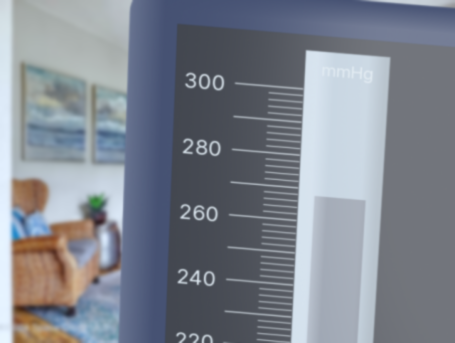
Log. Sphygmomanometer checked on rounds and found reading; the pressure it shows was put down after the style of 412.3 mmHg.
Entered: 268 mmHg
